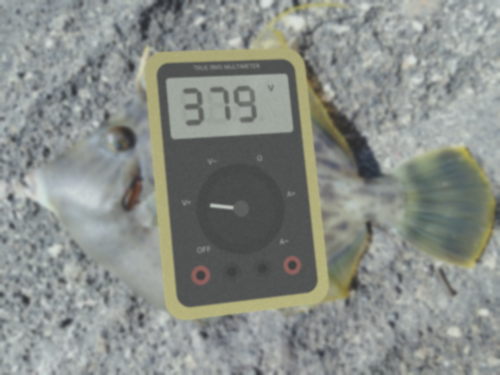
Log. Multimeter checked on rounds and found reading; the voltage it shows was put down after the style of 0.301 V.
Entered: 379 V
